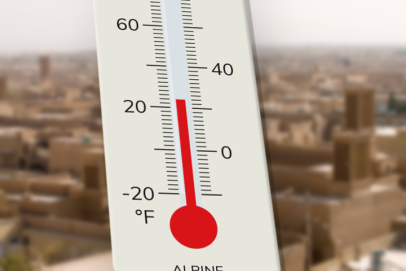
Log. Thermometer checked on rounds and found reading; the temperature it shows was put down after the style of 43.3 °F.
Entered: 24 °F
